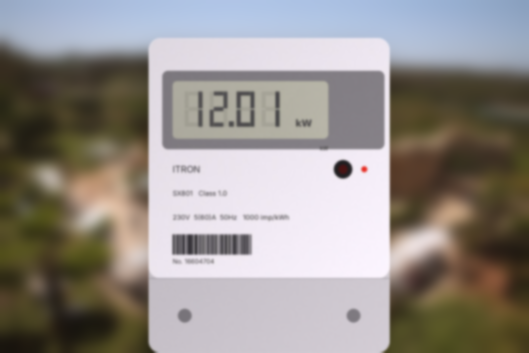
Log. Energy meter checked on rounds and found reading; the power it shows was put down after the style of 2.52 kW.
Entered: 12.01 kW
